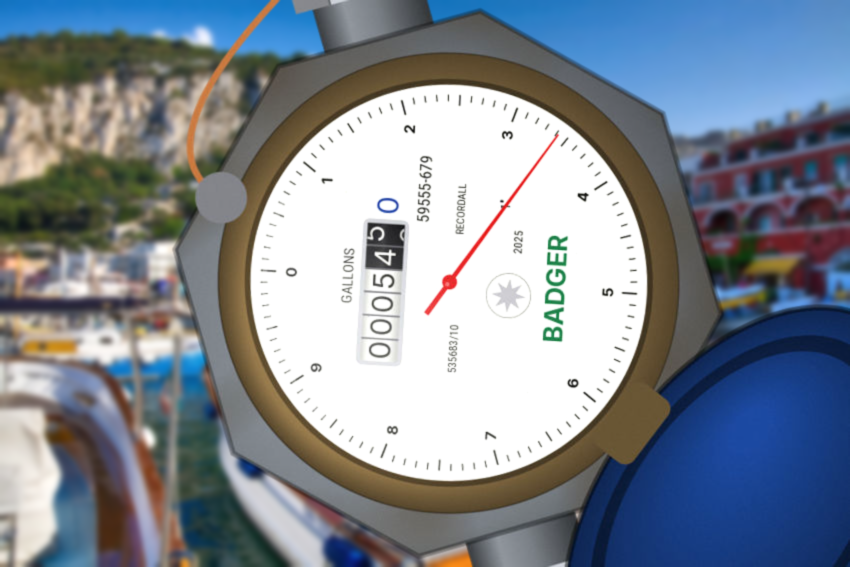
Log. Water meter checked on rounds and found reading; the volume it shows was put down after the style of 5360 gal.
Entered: 5453.4 gal
